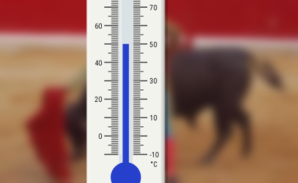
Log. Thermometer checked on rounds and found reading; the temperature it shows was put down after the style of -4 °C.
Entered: 50 °C
